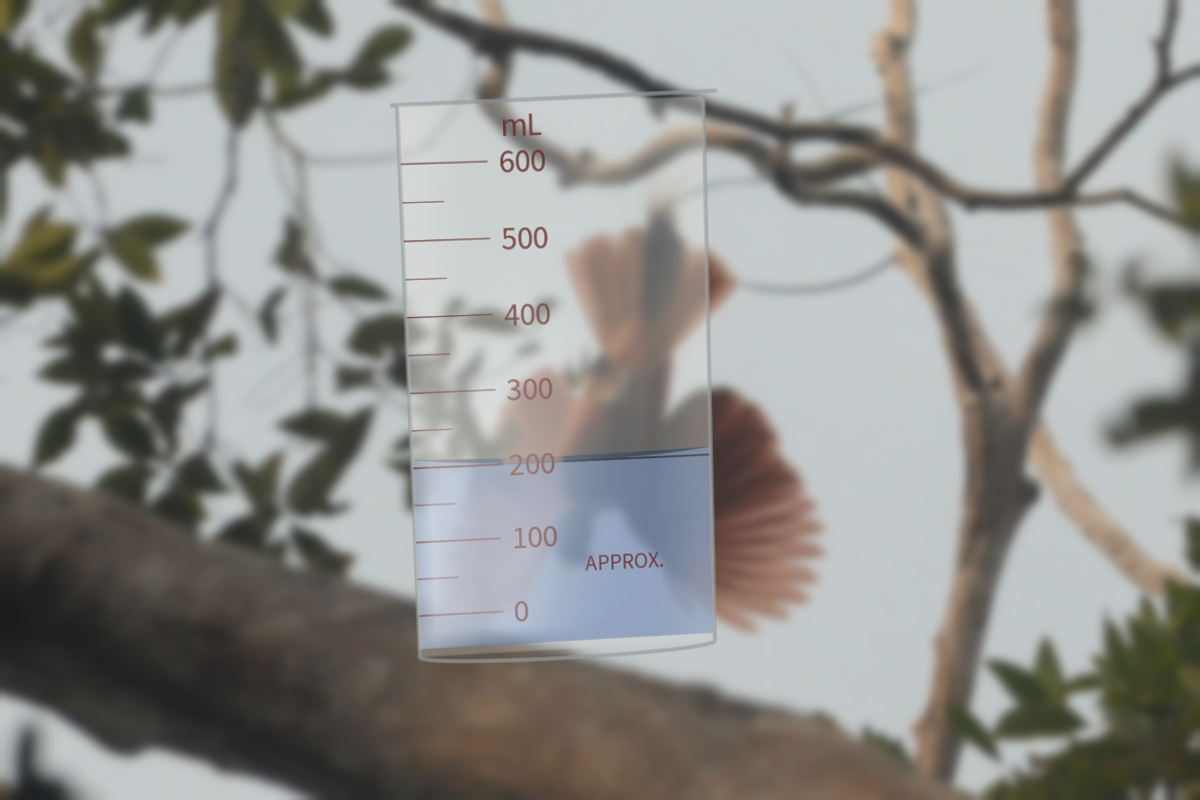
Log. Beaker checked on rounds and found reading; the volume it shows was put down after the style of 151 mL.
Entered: 200 mL
